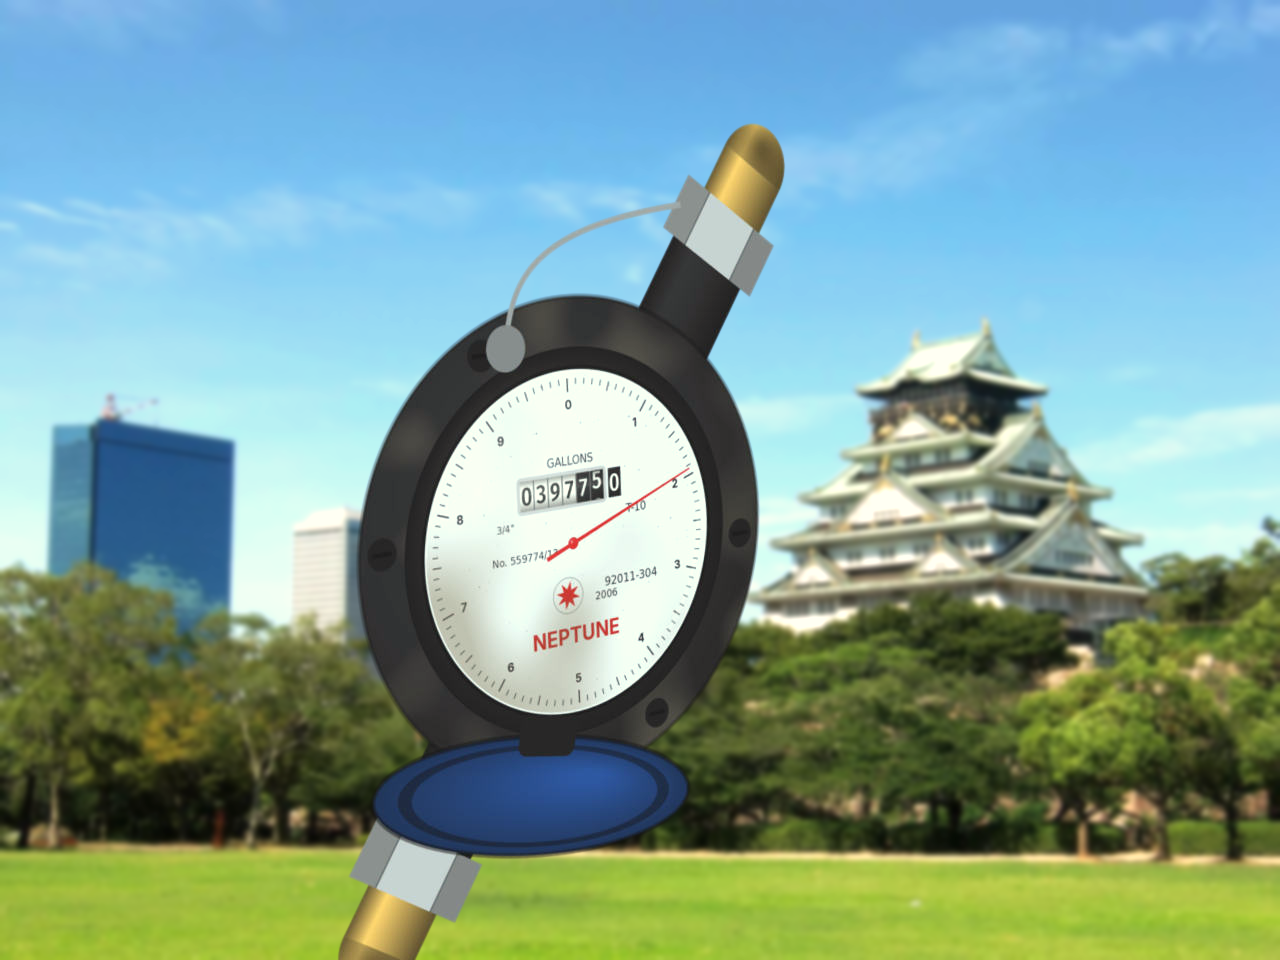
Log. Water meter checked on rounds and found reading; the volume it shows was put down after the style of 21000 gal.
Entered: 397751.9 gal
